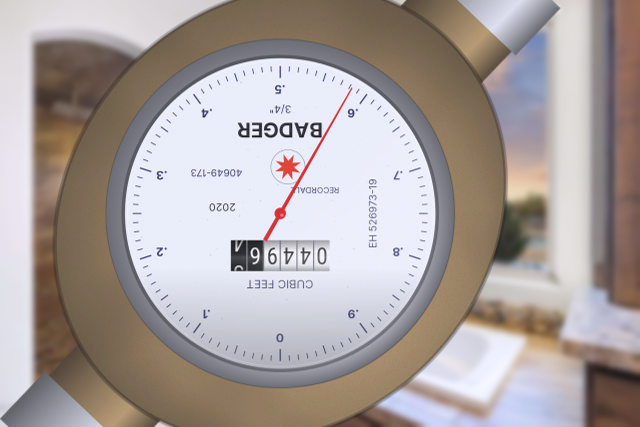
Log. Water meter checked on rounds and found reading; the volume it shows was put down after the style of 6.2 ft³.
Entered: 44963.58 ft³
